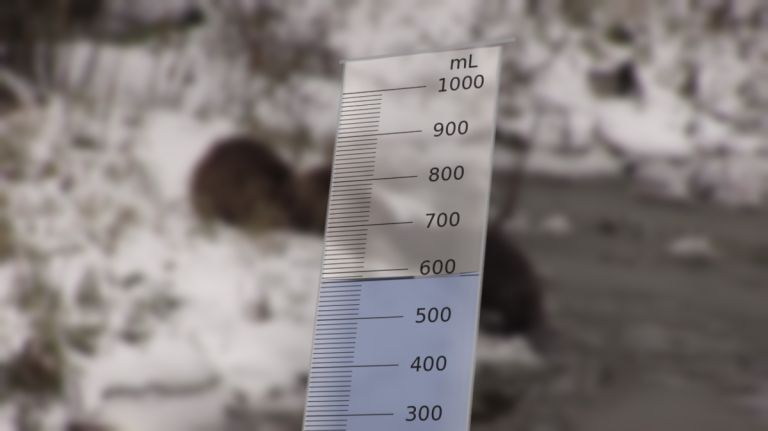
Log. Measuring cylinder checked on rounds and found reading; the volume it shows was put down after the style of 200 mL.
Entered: 580 mL
